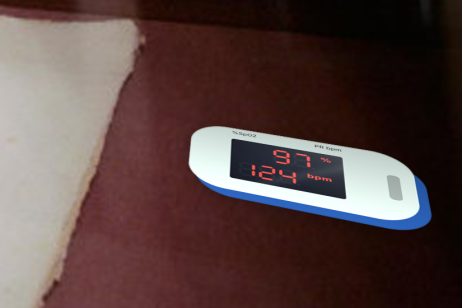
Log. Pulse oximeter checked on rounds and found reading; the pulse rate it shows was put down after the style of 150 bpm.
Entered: 124 bpm
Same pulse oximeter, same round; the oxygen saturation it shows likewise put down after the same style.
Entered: 97 %
